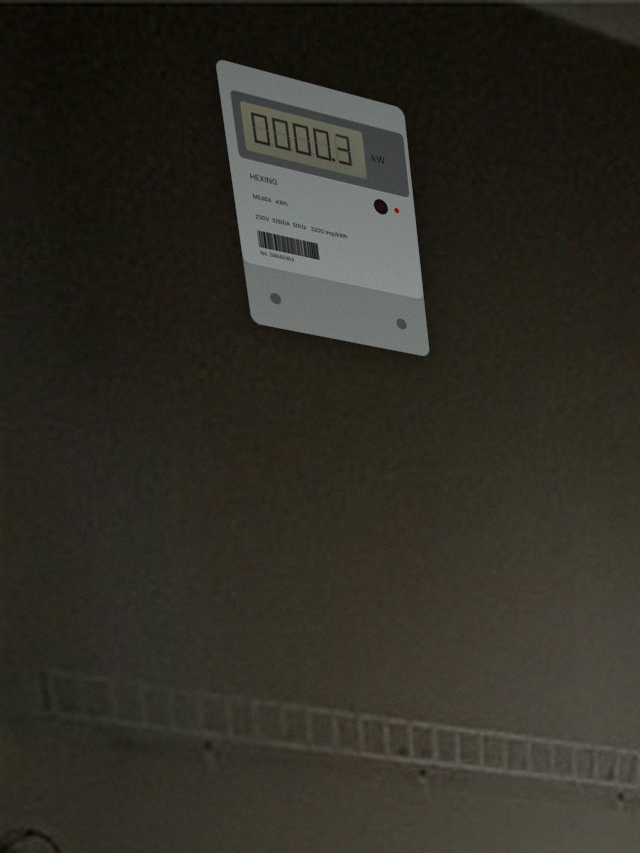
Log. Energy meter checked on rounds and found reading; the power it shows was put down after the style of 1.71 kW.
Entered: 0.3 kW
